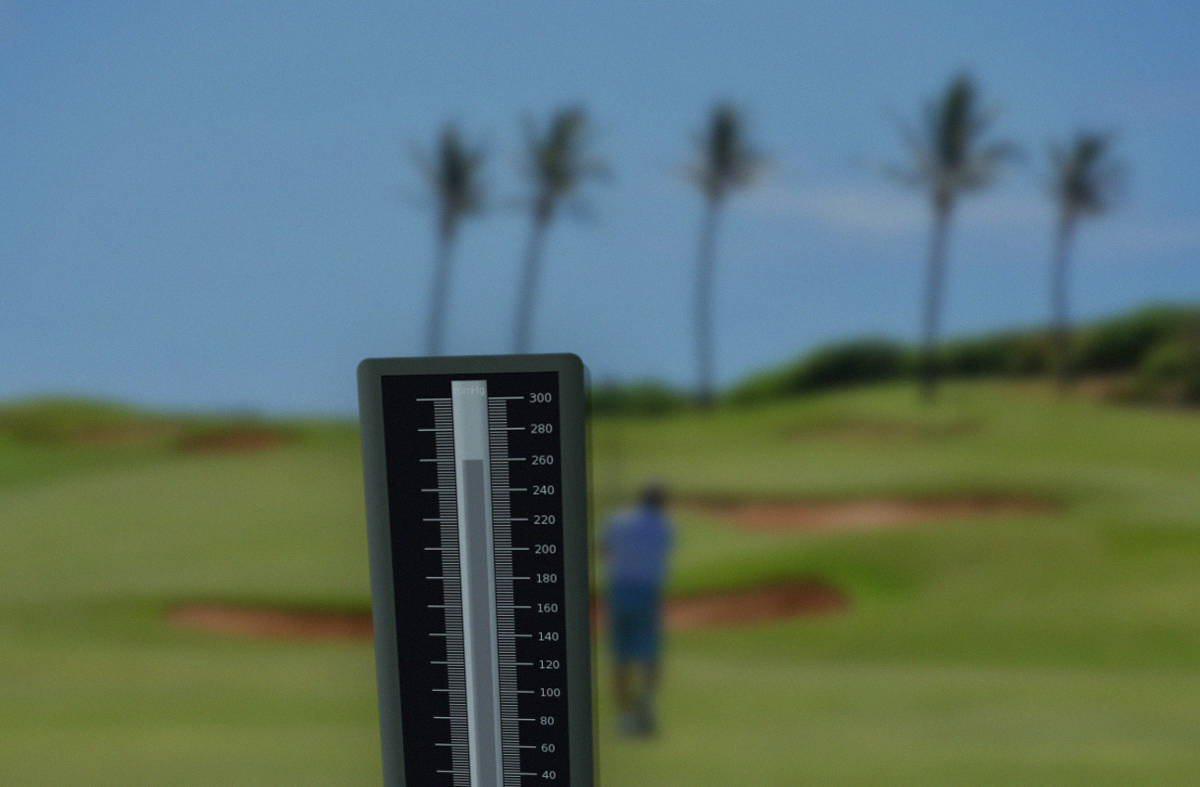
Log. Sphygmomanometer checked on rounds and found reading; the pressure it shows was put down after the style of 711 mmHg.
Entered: 260 mmHg
